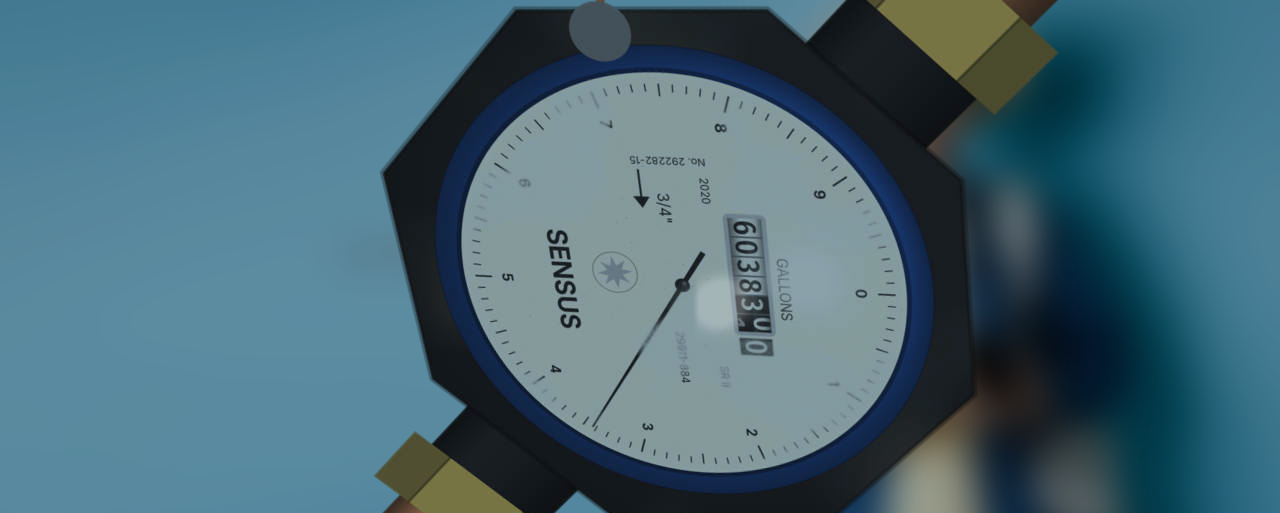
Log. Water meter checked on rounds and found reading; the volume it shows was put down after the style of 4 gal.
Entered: 6038303.4 gal
